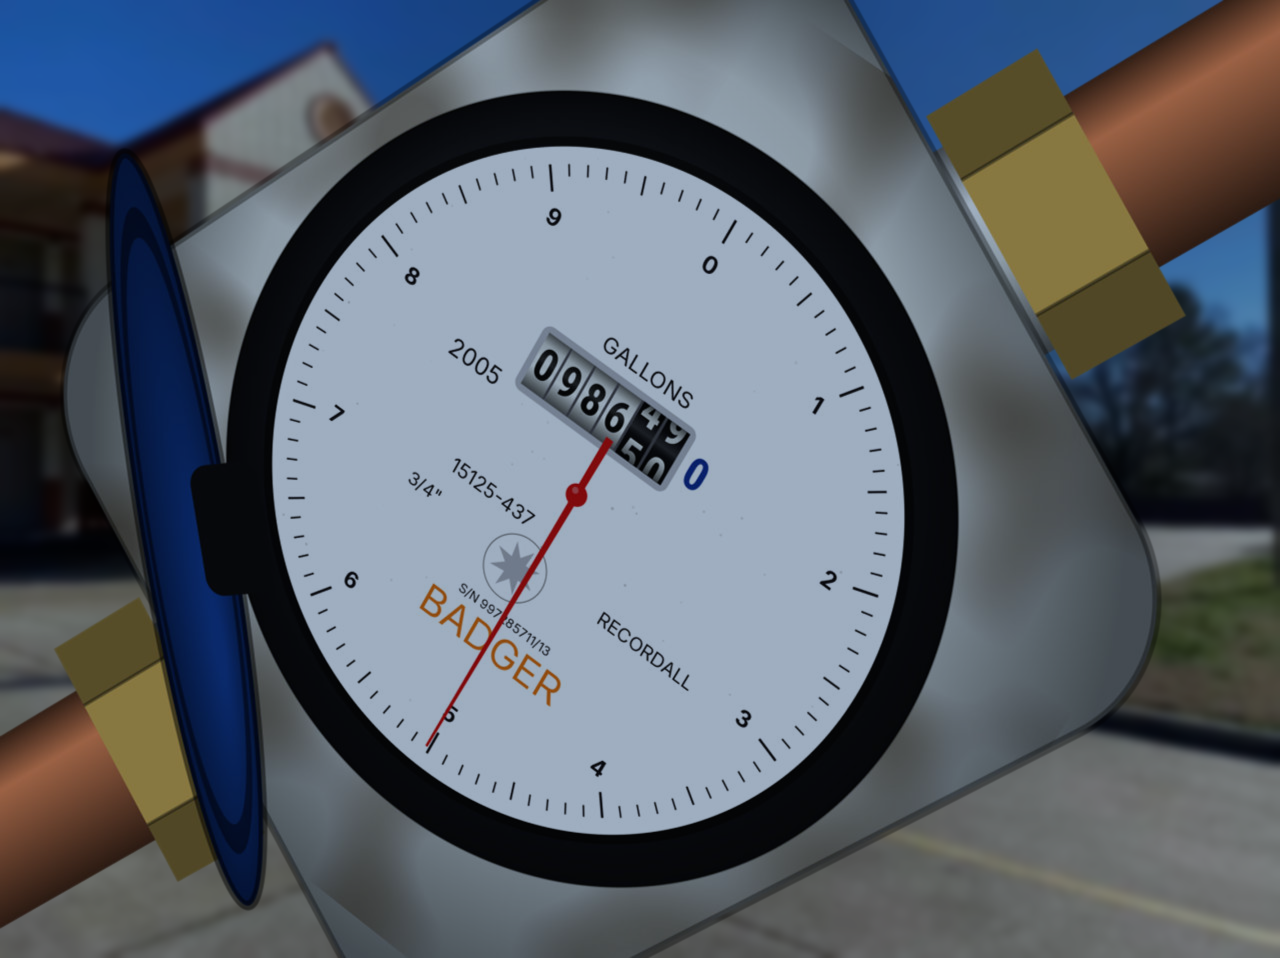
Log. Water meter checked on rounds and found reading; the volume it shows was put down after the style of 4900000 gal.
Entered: 986495.0 gal
